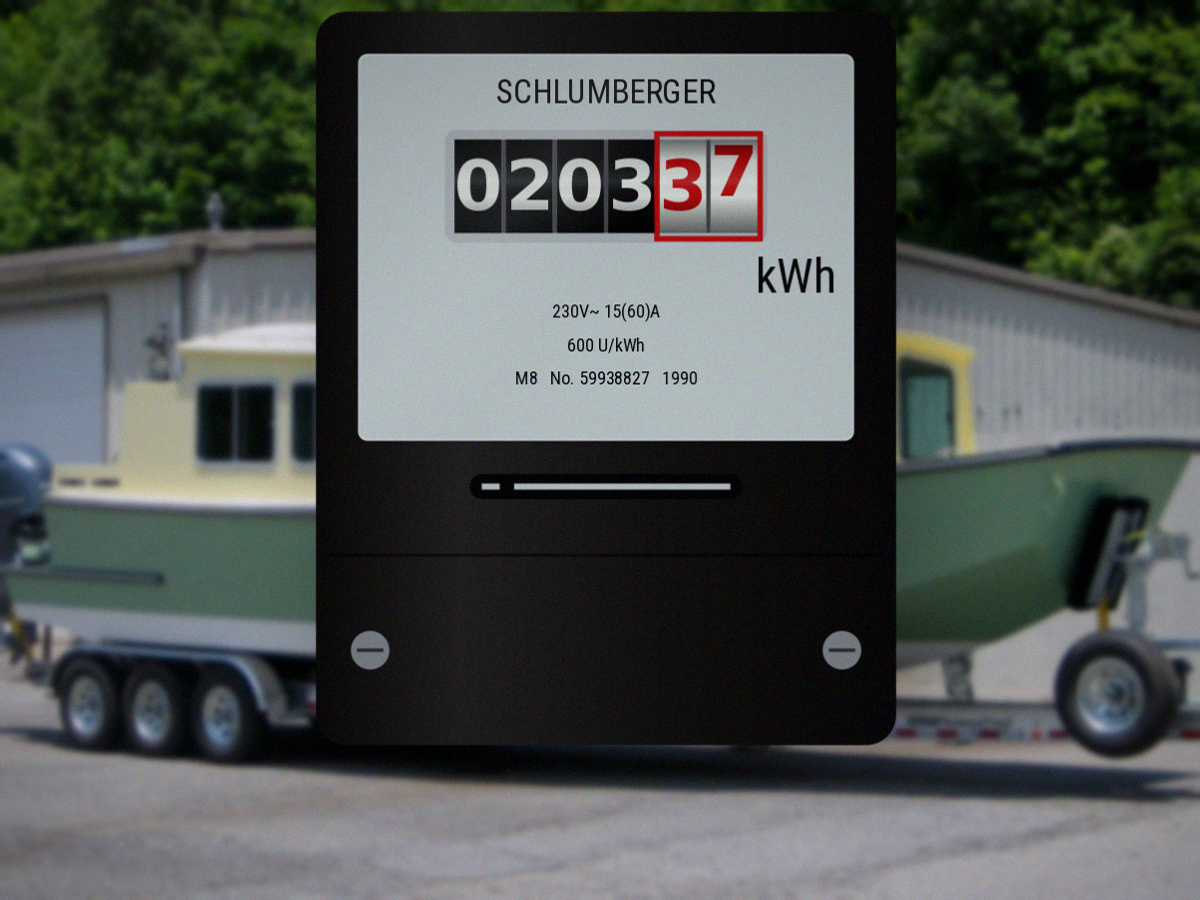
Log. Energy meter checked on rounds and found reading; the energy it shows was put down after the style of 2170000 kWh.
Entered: 203.37 kWh
